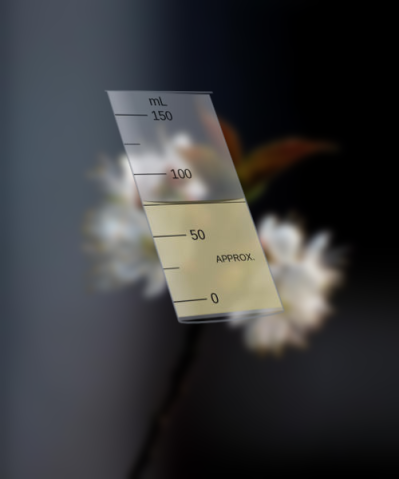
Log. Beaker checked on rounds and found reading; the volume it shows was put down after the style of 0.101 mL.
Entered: 75 mL
